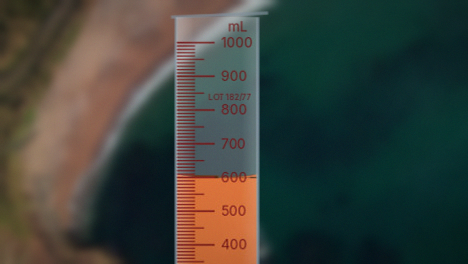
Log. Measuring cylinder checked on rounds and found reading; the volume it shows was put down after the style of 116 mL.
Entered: 600 mL
